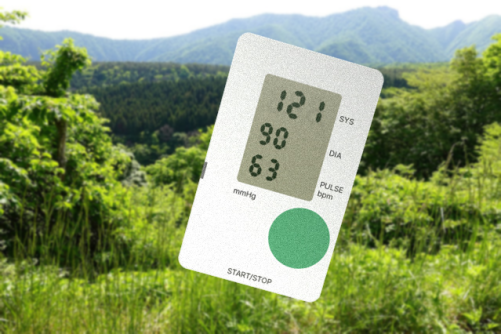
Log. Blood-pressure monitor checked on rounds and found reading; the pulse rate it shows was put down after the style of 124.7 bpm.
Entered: 63 bpm
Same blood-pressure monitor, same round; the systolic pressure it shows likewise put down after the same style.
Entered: 121 mmHg
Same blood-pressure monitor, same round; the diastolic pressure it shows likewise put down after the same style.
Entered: 90 mmHg
